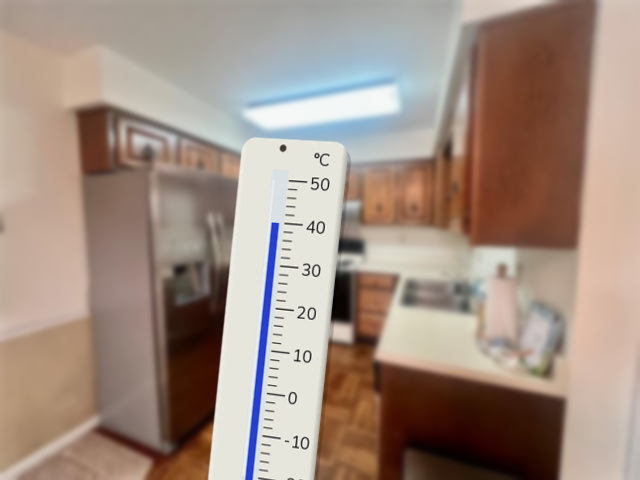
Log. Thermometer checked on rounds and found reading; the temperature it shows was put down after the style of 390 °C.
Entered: 40 °C
